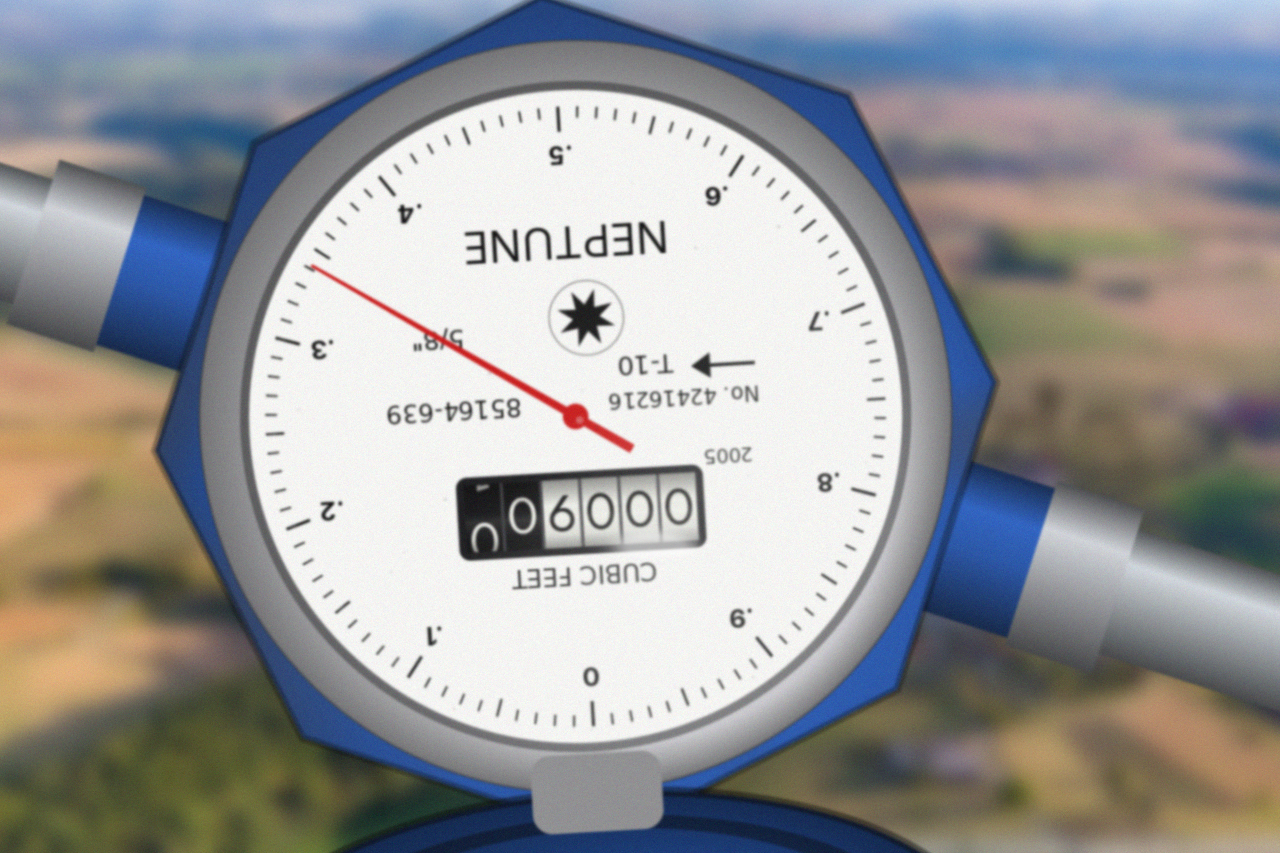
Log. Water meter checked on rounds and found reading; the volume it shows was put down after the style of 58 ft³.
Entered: 900.34 ft³
